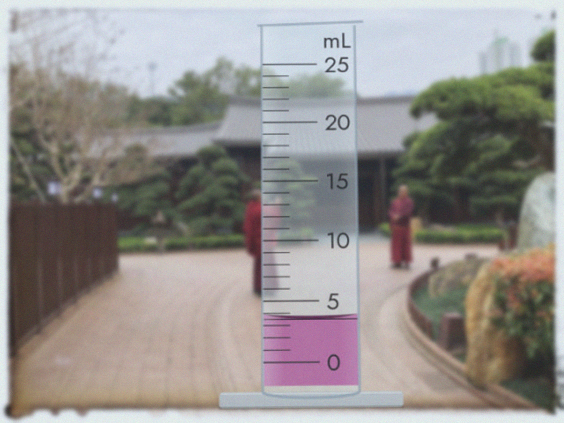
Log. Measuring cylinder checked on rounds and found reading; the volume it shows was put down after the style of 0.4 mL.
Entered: 3.5 mL
